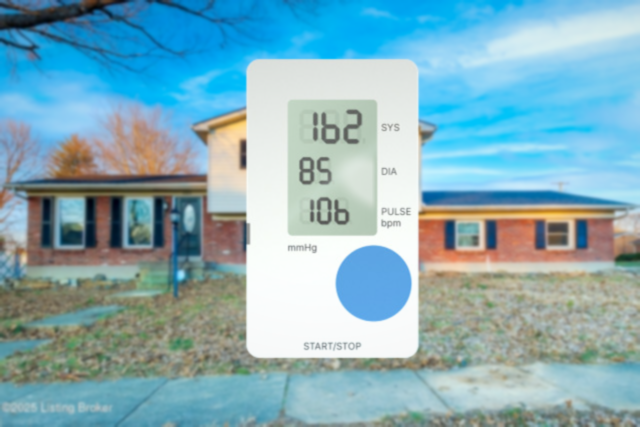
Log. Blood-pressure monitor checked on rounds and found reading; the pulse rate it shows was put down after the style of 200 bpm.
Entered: 106 bpm
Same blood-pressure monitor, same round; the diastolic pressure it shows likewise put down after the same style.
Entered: 85 mmHg
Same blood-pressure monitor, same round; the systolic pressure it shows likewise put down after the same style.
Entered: 162 mmHg
